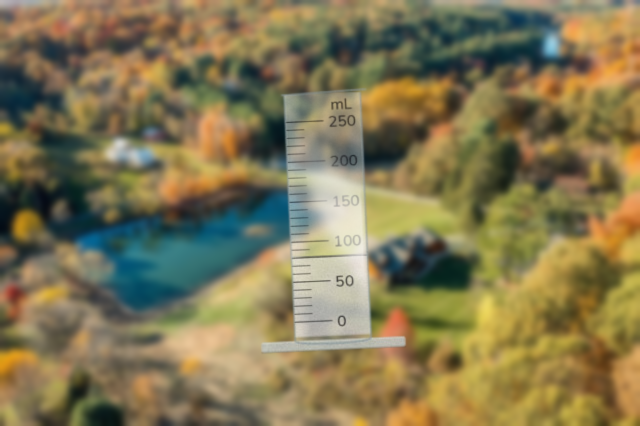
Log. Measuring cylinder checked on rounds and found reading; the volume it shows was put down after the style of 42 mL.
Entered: 80 mL
